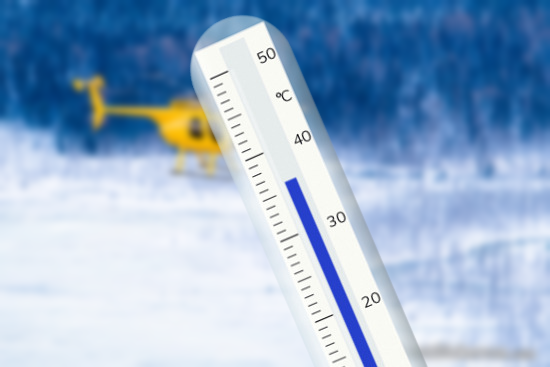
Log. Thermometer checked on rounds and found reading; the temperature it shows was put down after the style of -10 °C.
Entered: 36 °C
